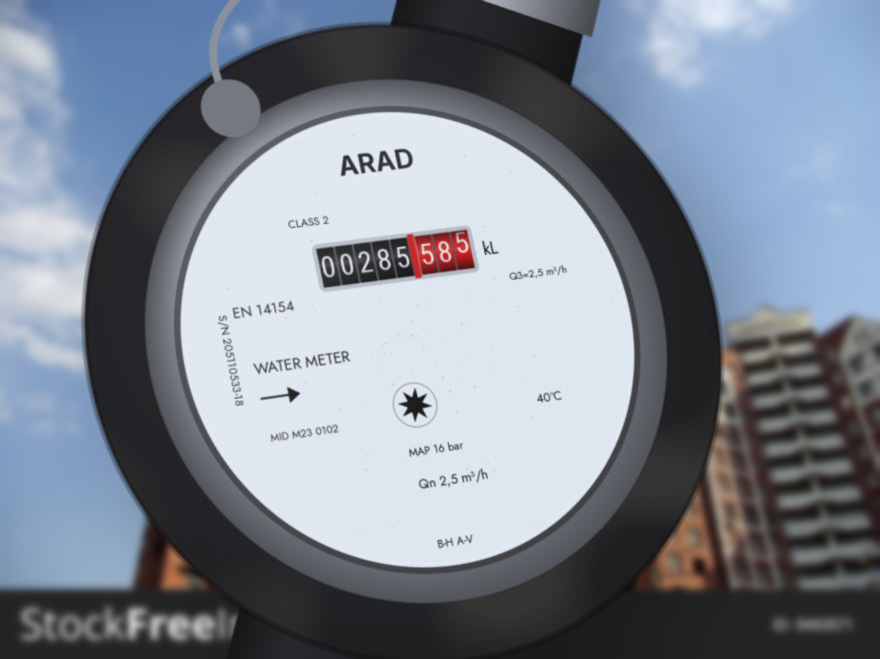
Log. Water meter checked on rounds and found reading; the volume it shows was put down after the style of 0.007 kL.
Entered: 285.585 kL
